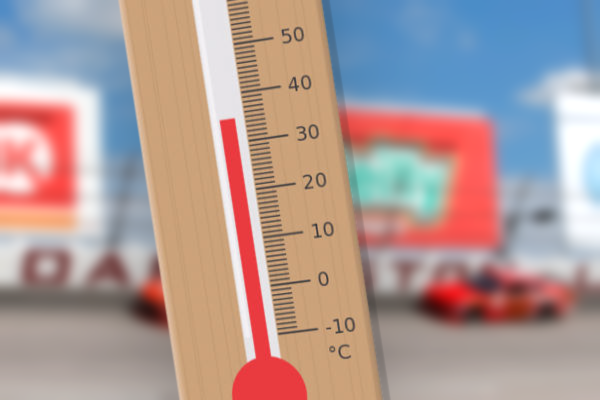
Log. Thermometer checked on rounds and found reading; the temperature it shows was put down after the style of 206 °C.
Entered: 35 °C
